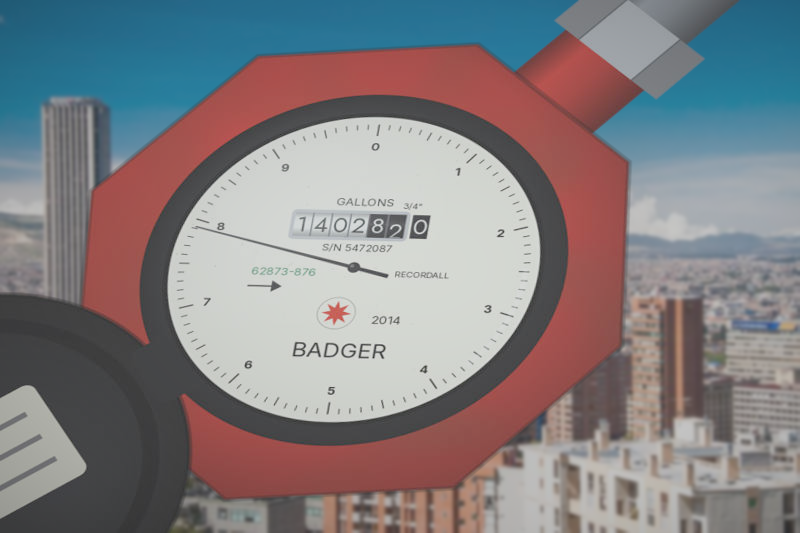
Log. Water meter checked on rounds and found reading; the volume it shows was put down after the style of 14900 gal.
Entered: 1402817.9 gal
